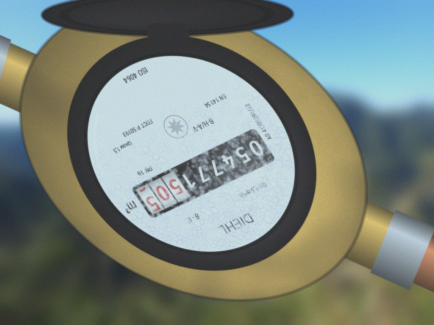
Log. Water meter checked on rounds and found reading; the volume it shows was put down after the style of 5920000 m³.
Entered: 54771.505 m³
